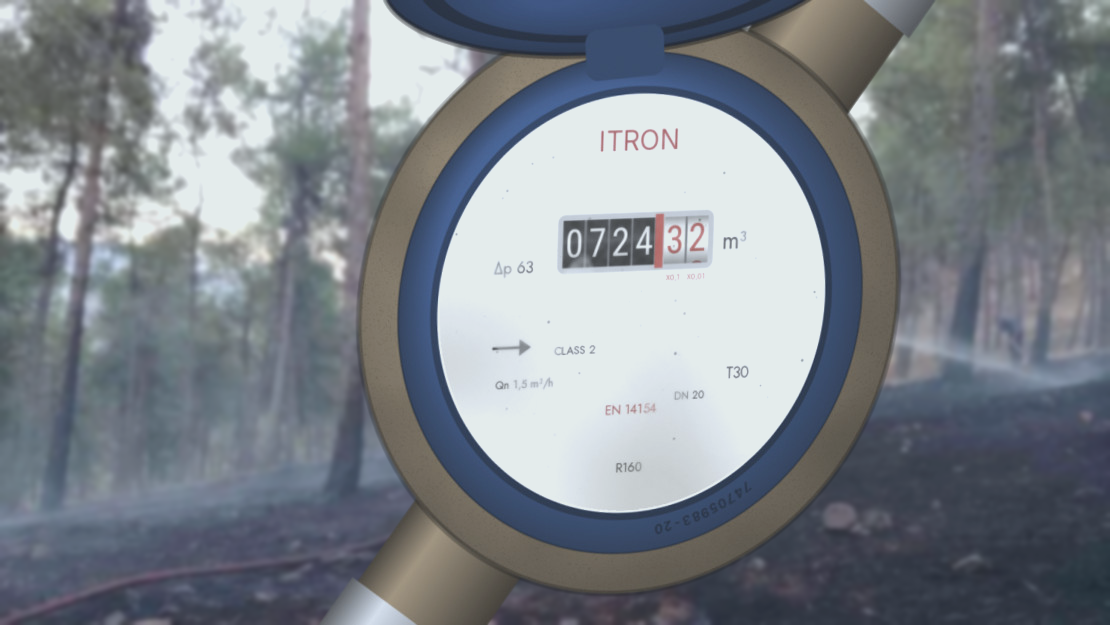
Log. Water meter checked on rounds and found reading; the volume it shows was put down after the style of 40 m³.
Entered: 724.32 m³
